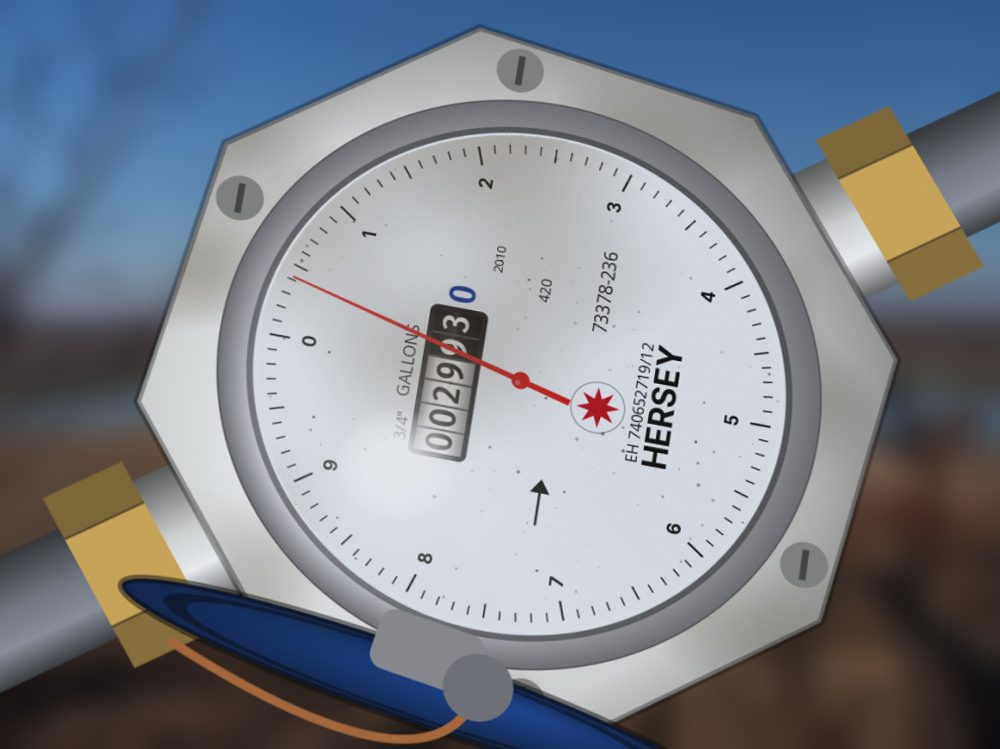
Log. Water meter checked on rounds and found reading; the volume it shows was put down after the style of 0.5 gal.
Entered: 29930.4 gal
